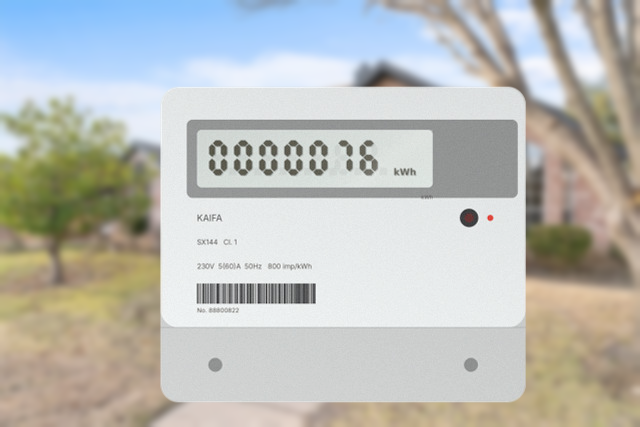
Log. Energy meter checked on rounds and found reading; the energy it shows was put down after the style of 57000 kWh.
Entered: 76 kWh
